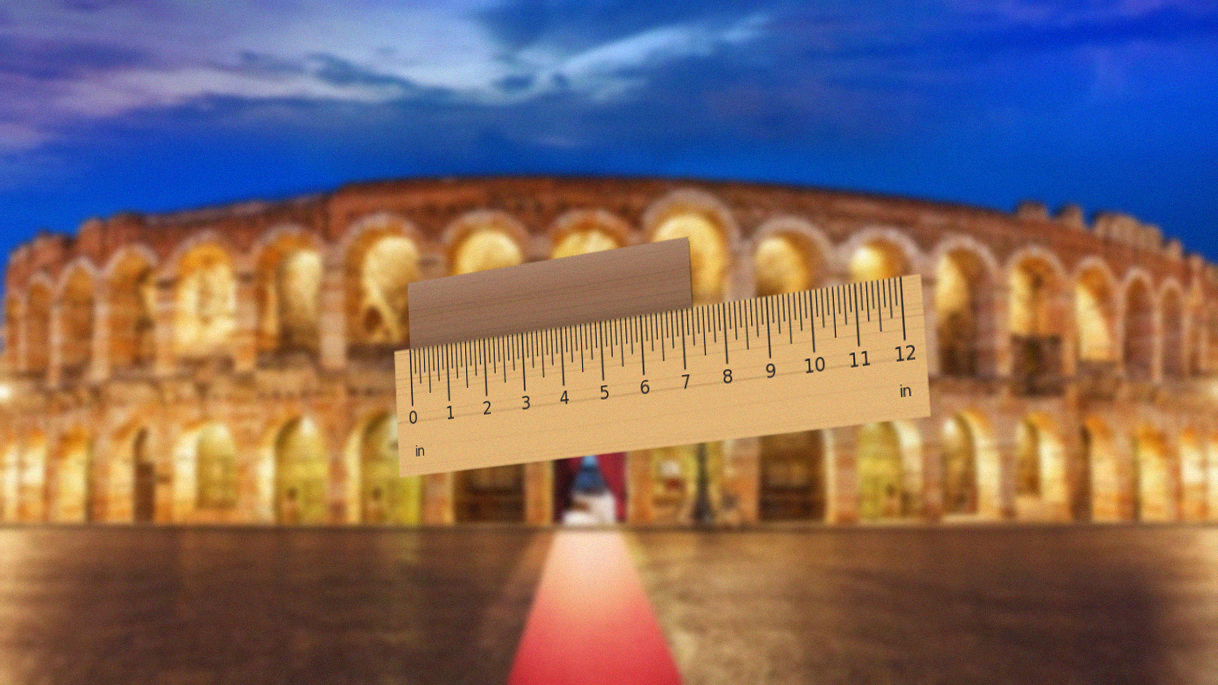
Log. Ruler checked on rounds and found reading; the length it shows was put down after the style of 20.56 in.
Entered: 7.25 in
